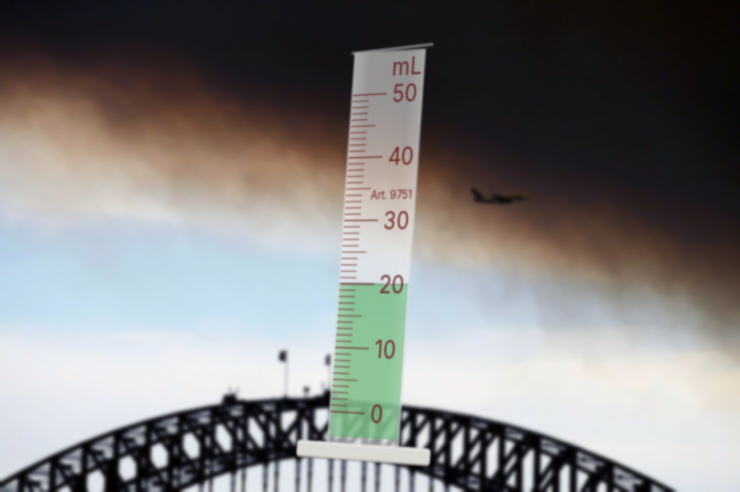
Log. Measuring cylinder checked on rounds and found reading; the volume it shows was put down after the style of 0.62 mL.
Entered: 20 mL
